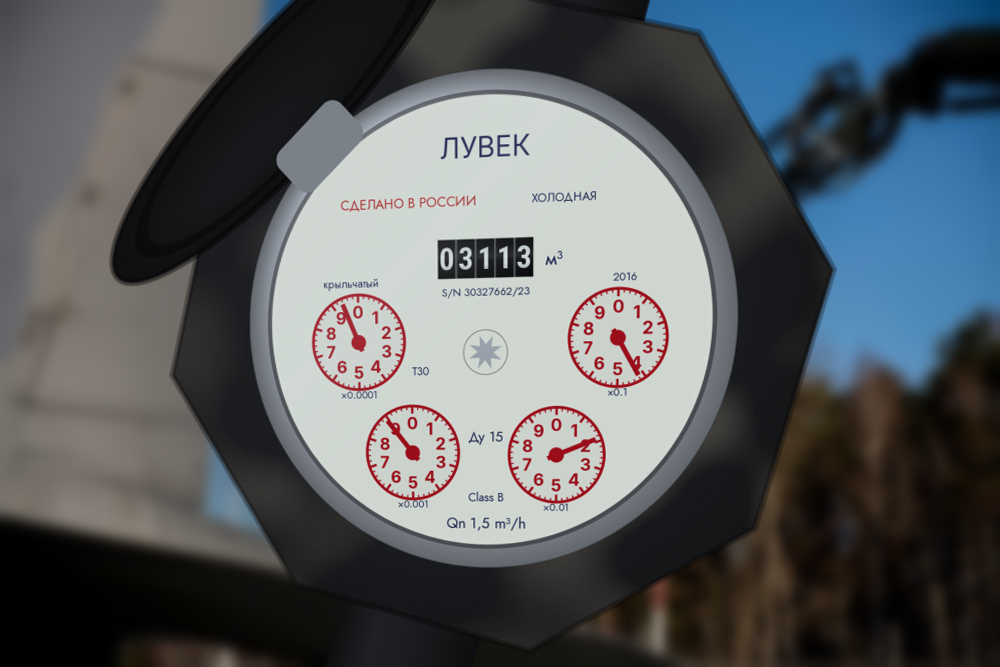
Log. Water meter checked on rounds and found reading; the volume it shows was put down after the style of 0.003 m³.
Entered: 3113.4189 m³
